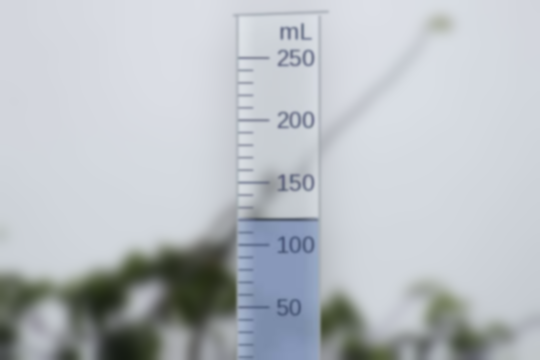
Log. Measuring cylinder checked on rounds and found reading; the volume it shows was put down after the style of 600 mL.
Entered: 120 mL
